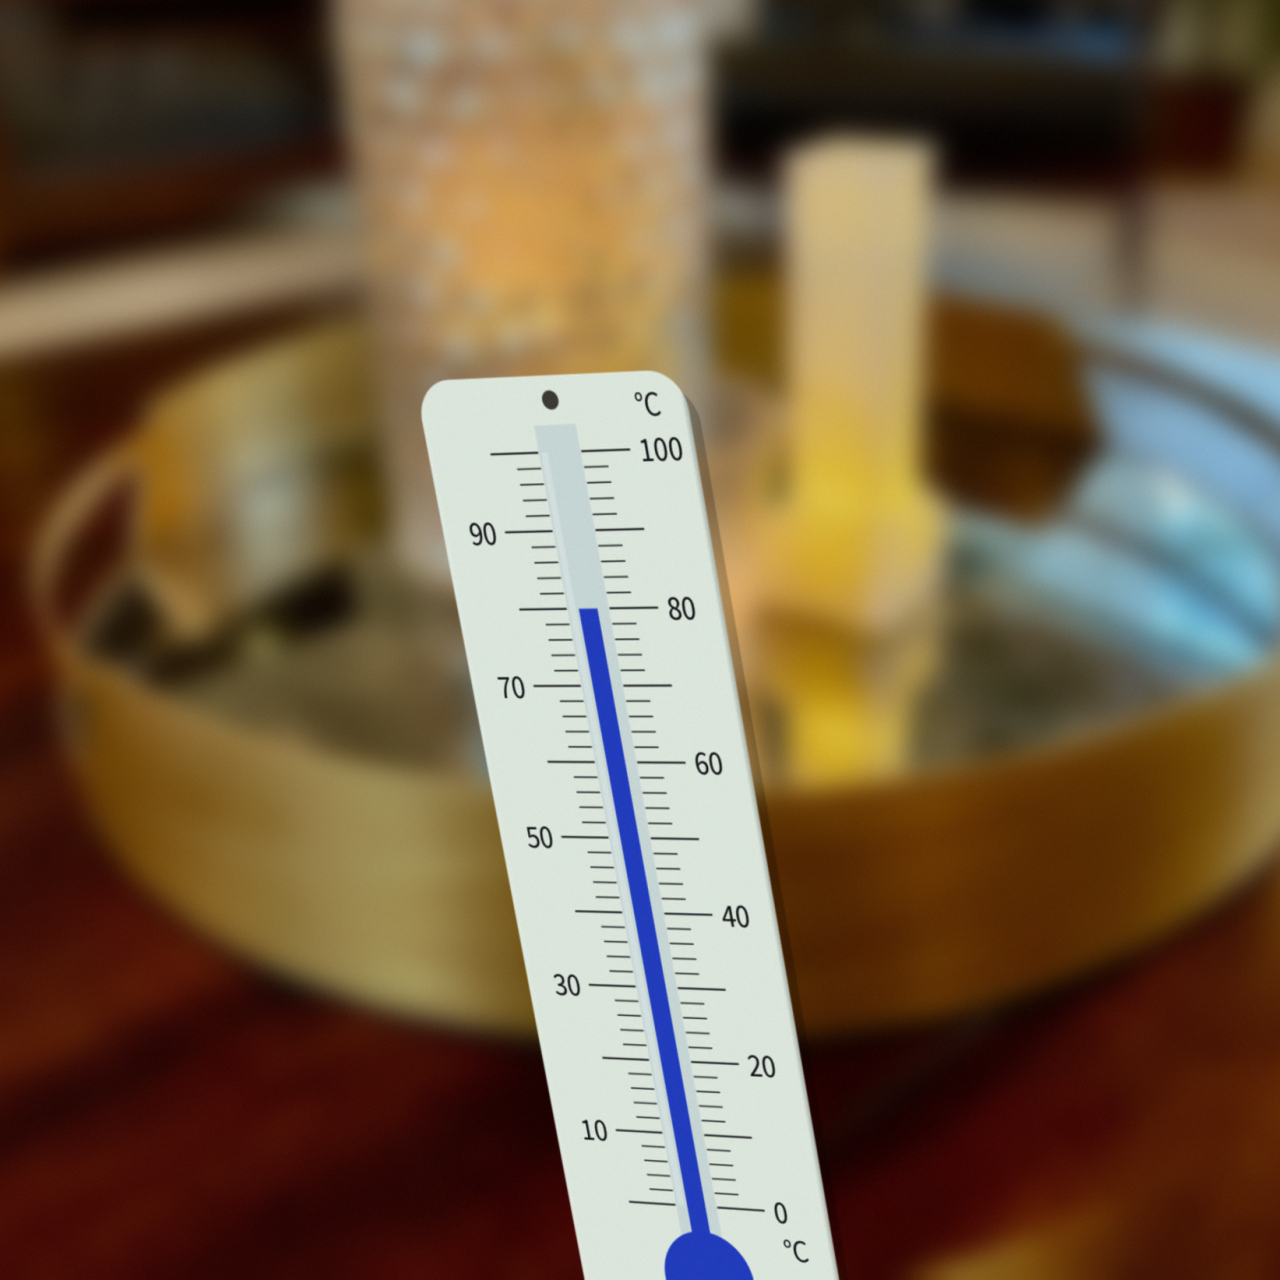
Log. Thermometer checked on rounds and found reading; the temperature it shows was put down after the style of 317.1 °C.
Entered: 80 °C
